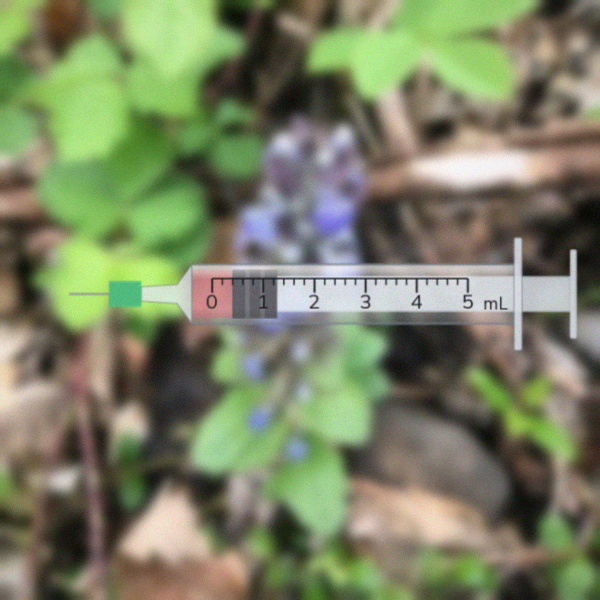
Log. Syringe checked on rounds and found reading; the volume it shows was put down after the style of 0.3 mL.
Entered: 0.4 mL
